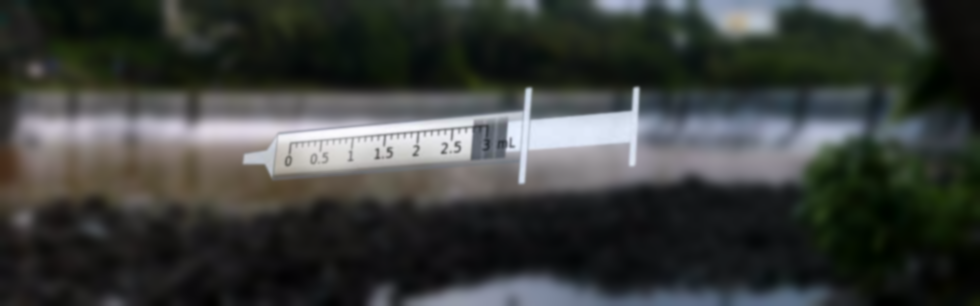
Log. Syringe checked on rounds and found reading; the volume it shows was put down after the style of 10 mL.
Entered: 2.8 mL
